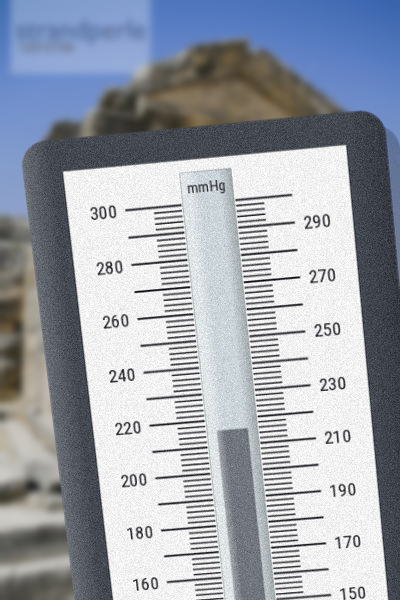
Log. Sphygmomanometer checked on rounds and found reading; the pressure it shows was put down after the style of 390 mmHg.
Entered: 216 mmHg
